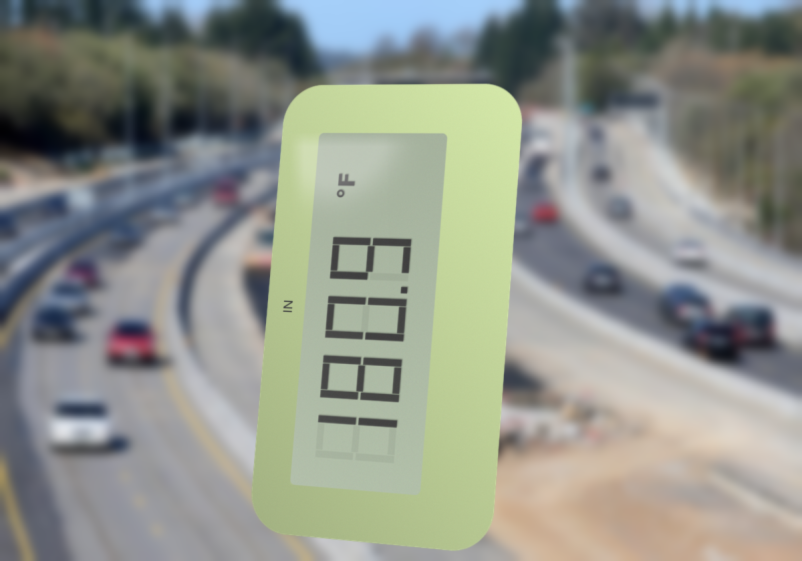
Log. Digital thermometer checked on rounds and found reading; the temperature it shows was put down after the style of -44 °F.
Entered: 180.9 °F
